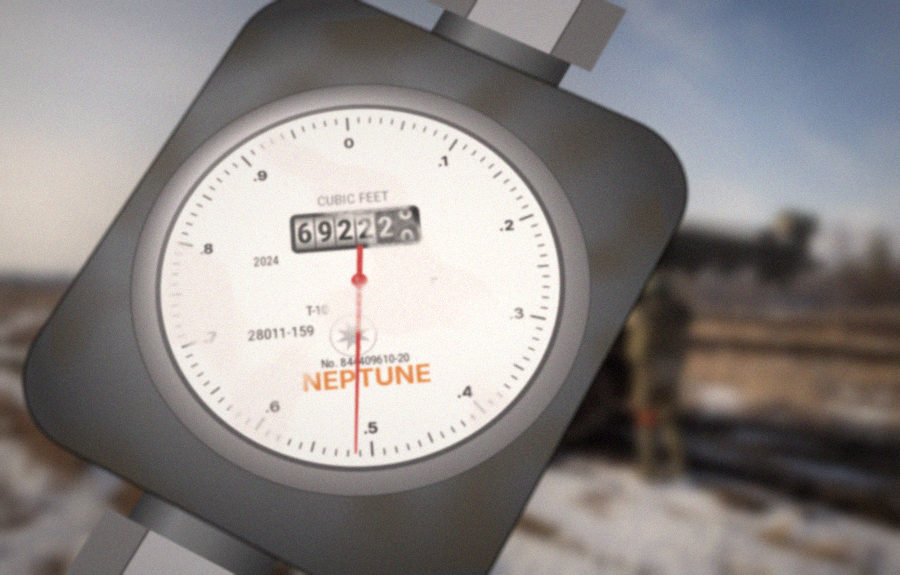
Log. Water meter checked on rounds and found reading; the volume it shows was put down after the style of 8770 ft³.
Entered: 692228.51 ft³
